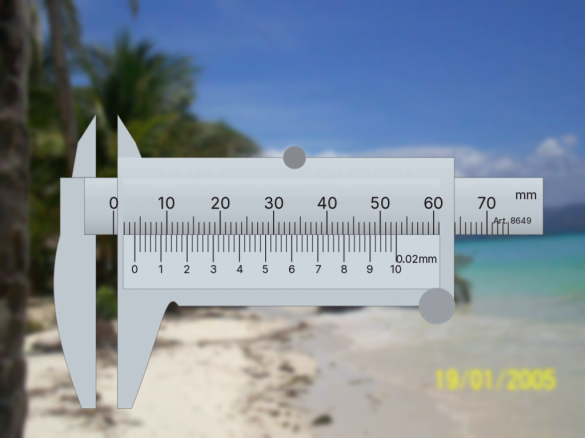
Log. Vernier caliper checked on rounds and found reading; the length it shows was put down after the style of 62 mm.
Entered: 4.0 mm
